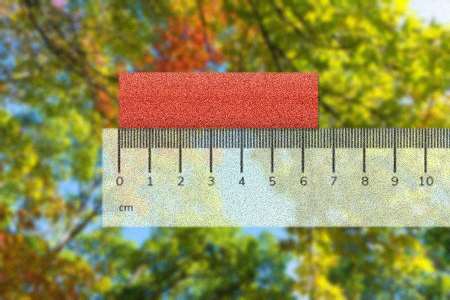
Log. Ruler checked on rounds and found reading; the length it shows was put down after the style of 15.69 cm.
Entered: 6.5 cm
